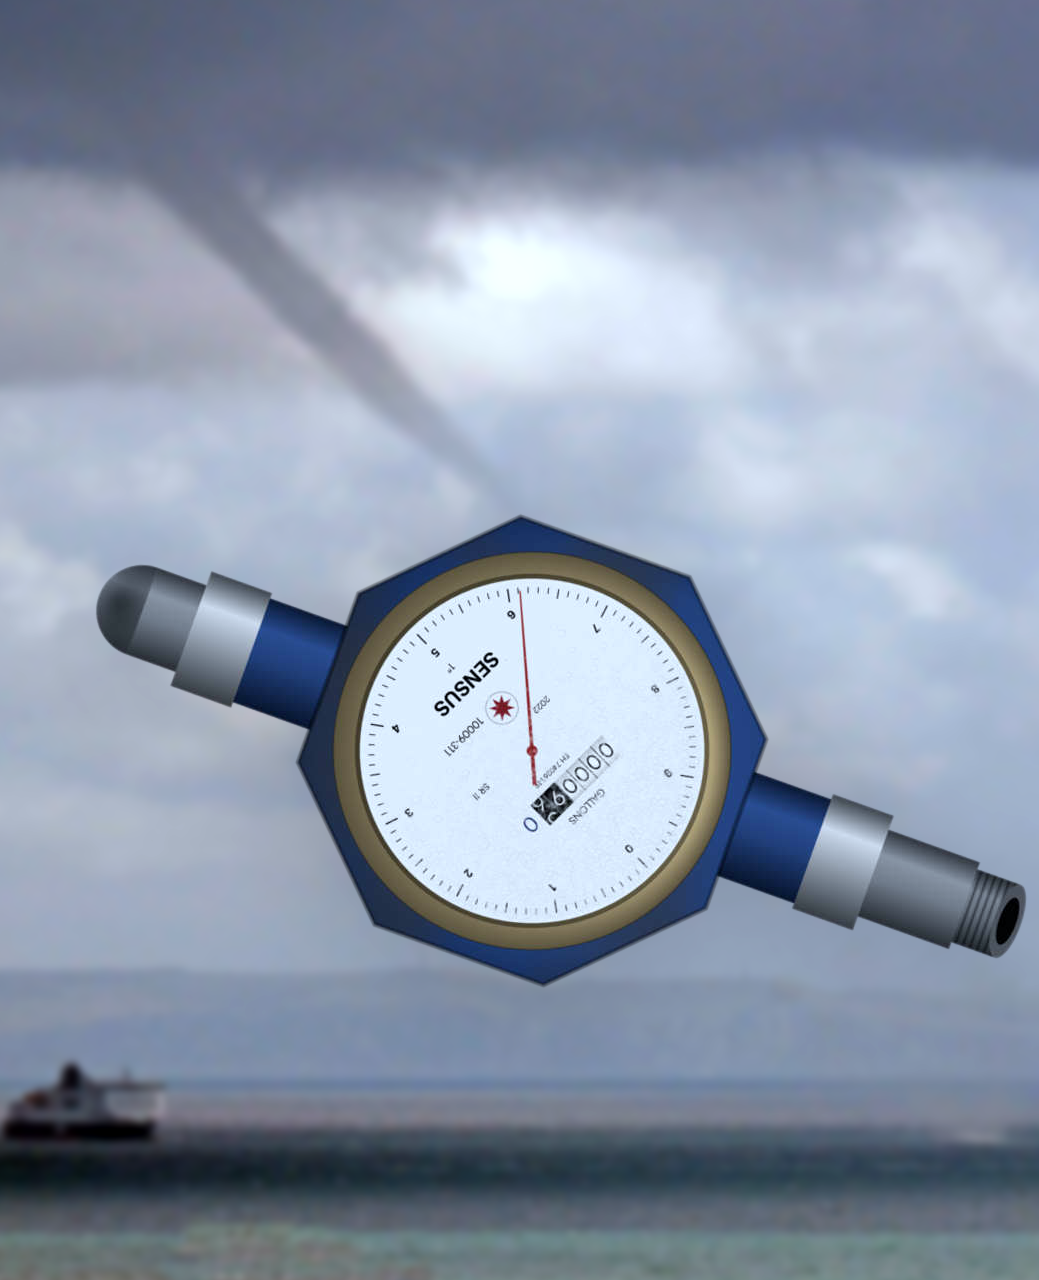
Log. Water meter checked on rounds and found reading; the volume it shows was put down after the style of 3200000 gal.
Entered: 956.1 gal
